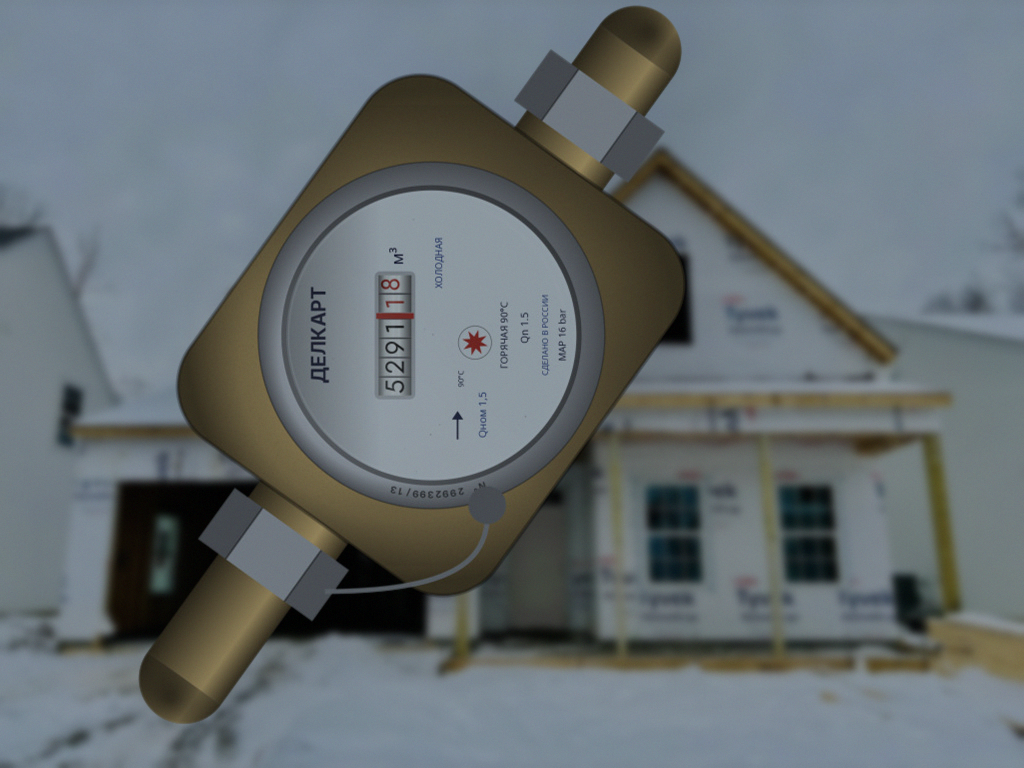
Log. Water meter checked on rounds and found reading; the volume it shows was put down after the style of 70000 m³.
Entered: 5291.18 m³
